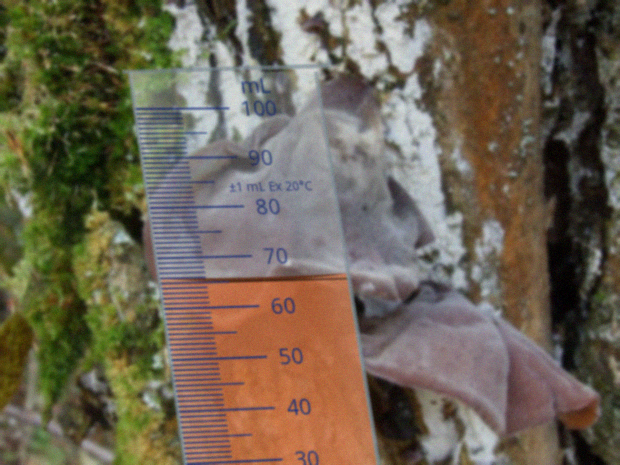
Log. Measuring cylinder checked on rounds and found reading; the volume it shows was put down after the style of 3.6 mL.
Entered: 65 mL
